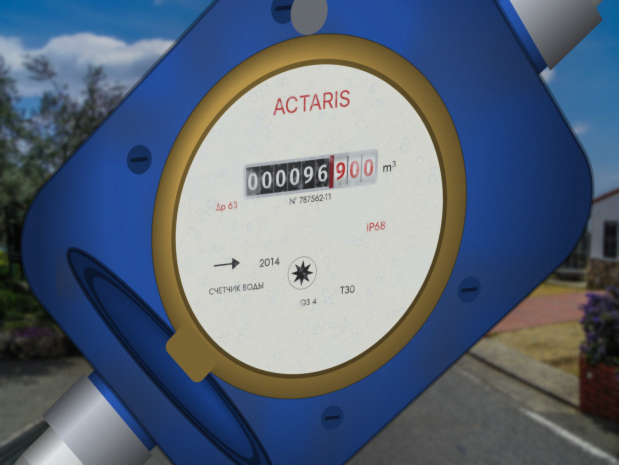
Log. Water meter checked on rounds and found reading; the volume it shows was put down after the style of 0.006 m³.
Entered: 96.900 m³
